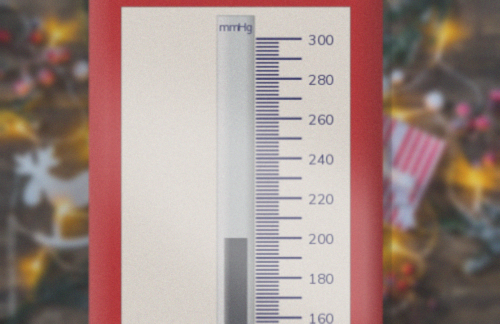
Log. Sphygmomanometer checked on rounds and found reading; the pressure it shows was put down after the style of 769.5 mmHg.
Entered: 200 mmHg
